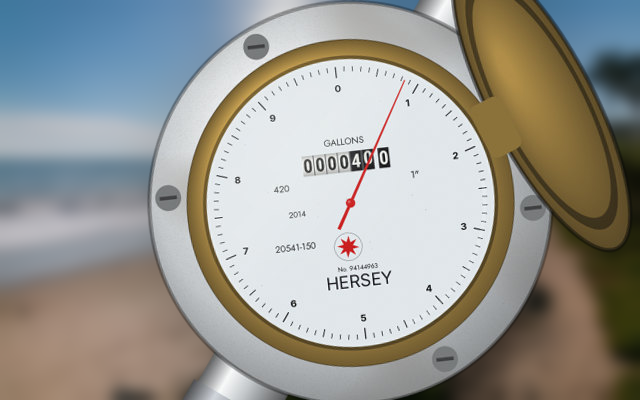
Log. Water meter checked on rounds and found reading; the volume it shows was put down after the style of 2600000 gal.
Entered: 400.8 gal
